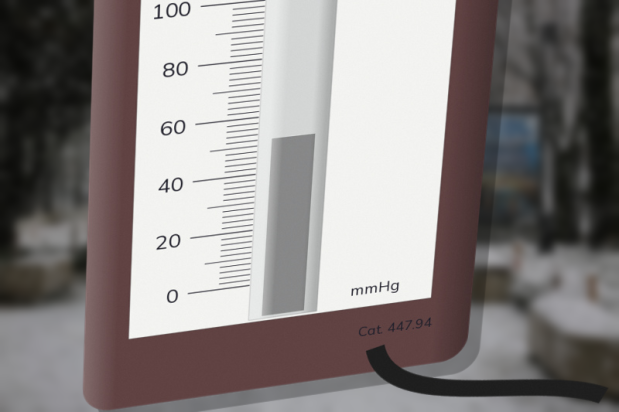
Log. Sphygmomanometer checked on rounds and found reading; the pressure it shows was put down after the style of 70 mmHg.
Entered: 52 mmHg
